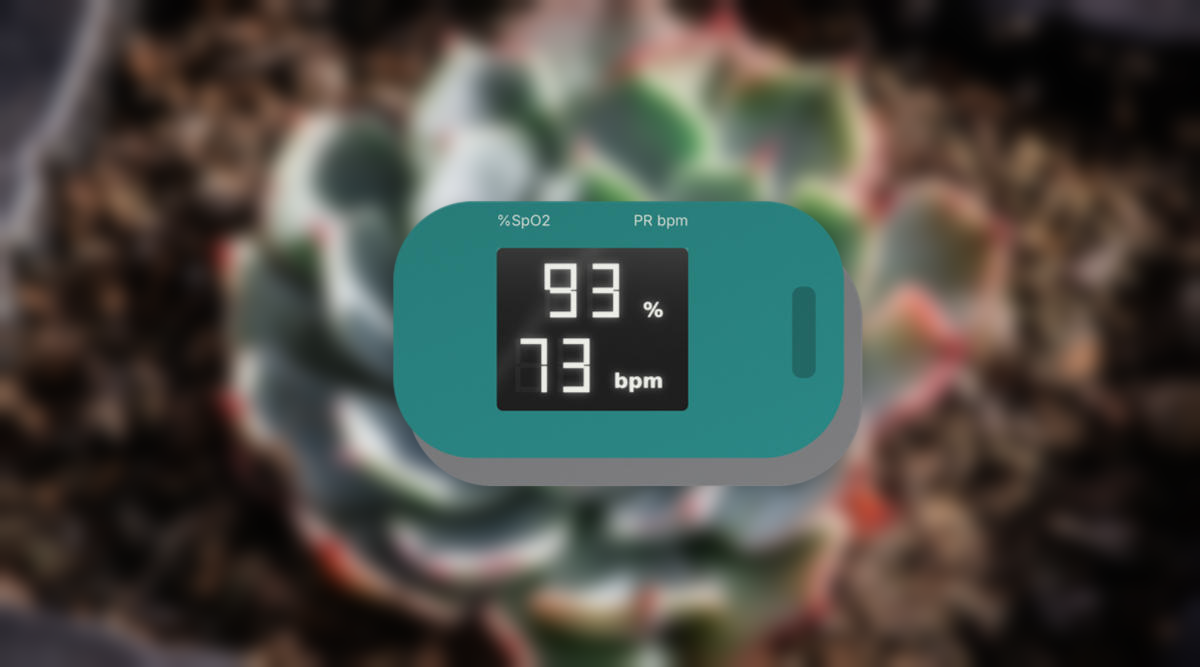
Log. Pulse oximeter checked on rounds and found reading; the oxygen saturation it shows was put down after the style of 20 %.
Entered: 93 %
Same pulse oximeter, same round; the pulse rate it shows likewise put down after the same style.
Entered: 73 bpm
